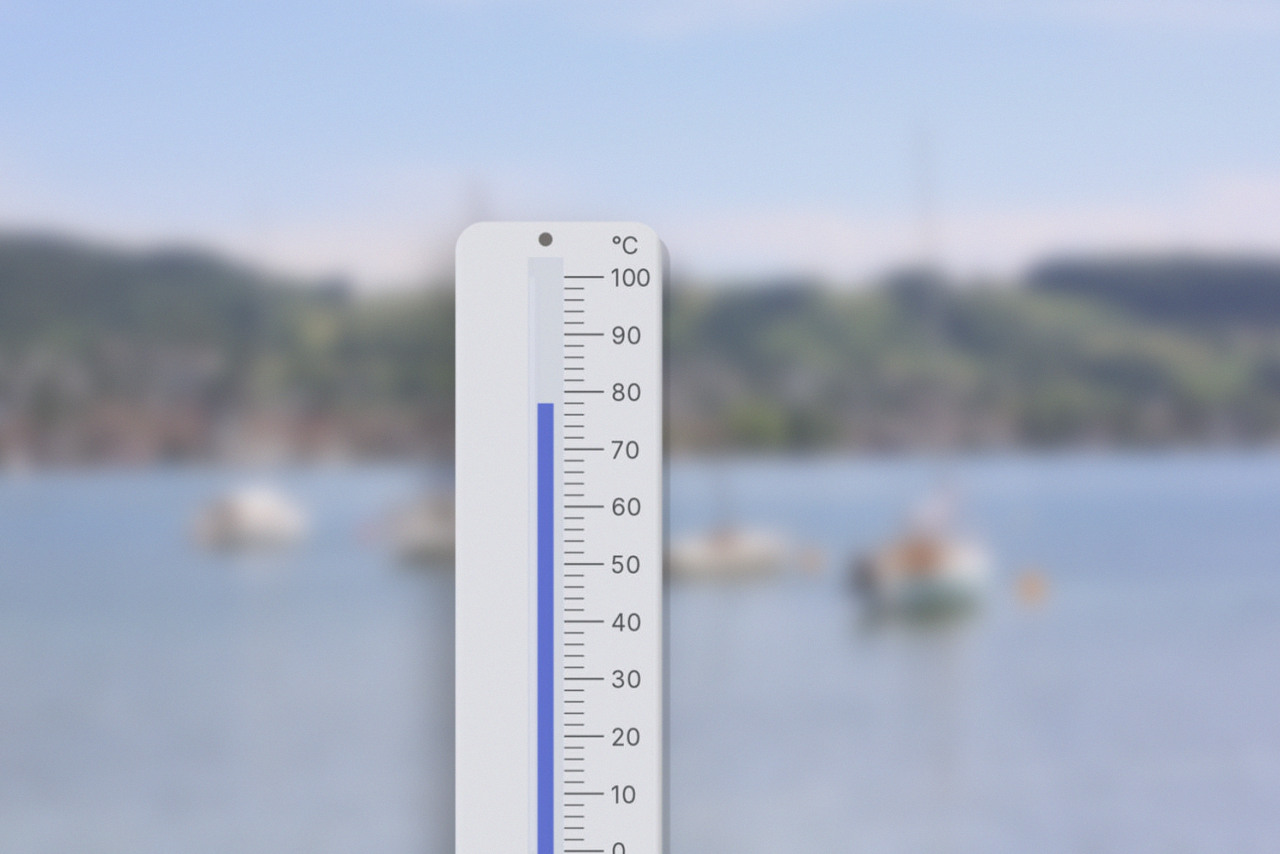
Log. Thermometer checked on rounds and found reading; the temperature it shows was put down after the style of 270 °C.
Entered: 78 °C
